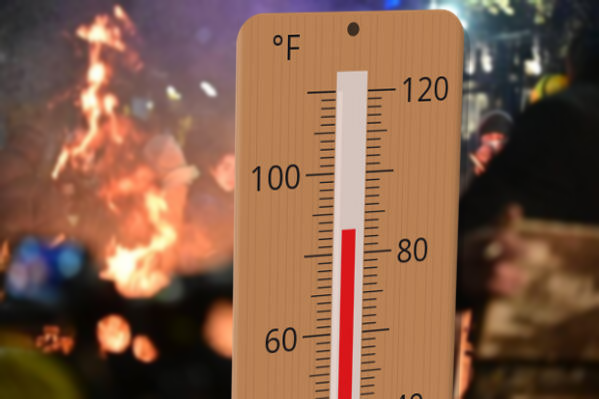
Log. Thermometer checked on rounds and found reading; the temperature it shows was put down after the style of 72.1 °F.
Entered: 86 °F
